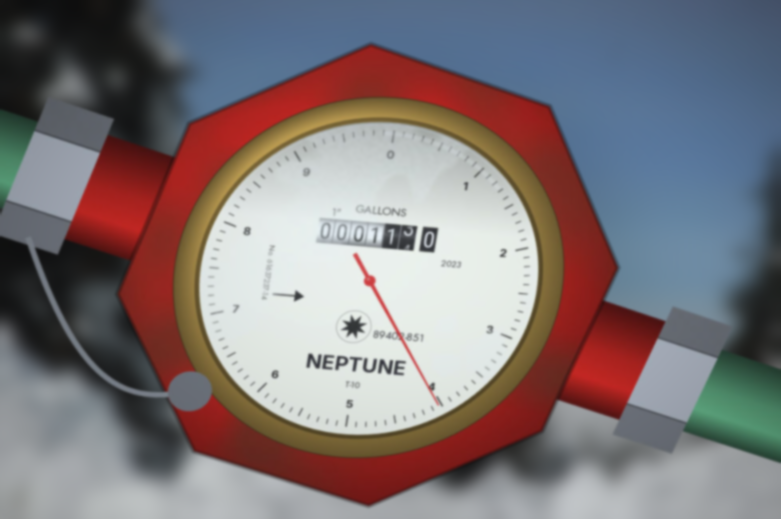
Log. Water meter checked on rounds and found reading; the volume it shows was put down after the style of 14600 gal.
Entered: 1134.0 gal
